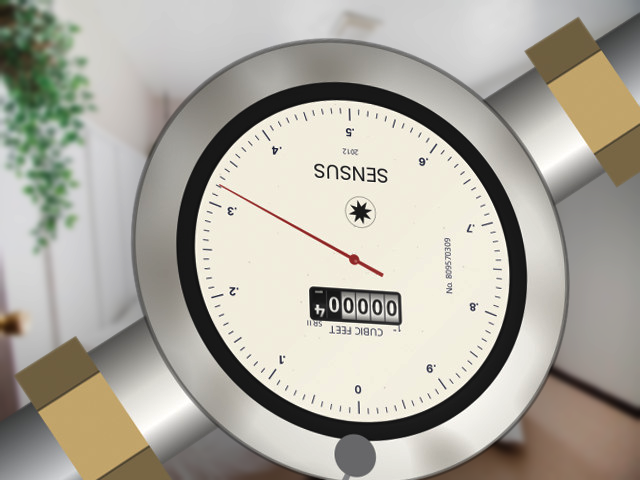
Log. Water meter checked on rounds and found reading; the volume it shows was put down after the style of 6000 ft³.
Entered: 4.32 ft³
